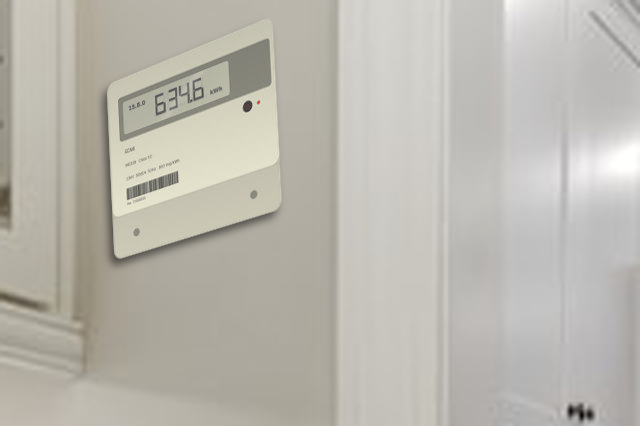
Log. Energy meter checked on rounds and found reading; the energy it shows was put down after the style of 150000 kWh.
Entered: 634.6 kWh
